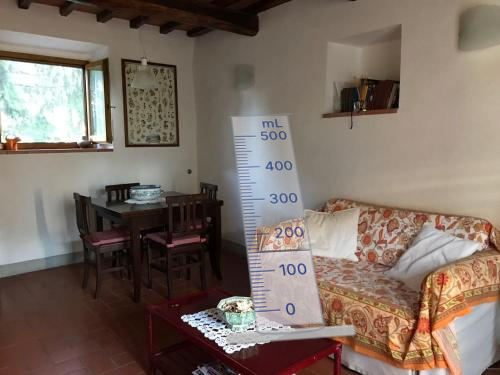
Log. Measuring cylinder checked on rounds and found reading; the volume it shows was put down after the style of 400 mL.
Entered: 150 mL
